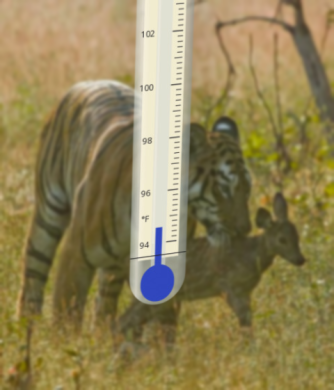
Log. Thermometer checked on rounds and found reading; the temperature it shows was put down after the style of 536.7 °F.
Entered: 94.6 °F
